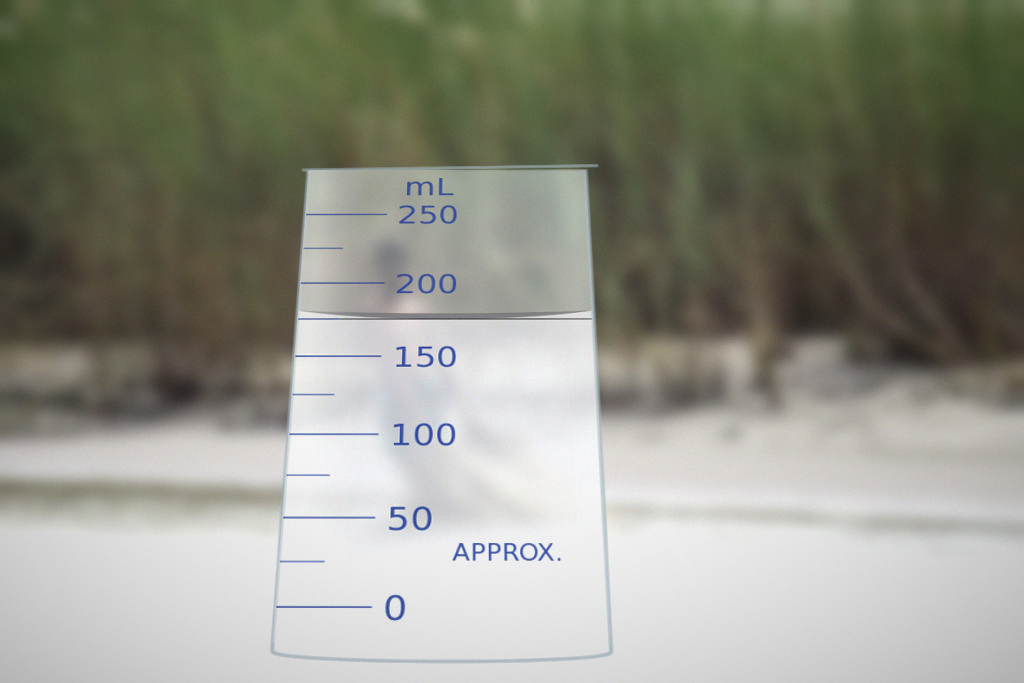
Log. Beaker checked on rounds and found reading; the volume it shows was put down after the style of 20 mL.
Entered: 175 mL
